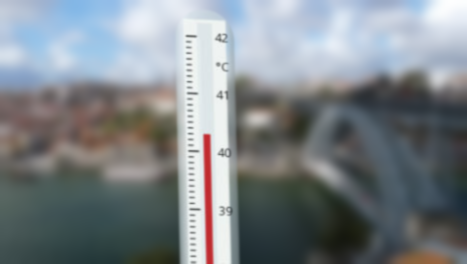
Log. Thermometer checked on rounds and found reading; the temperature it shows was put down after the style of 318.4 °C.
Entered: 40.3 °C
